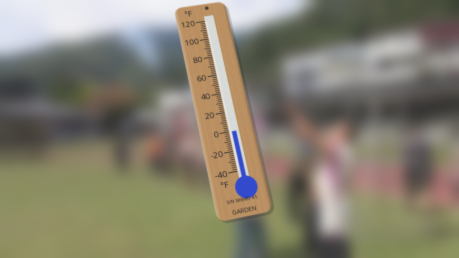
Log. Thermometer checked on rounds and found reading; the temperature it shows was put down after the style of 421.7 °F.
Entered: 0 °F
